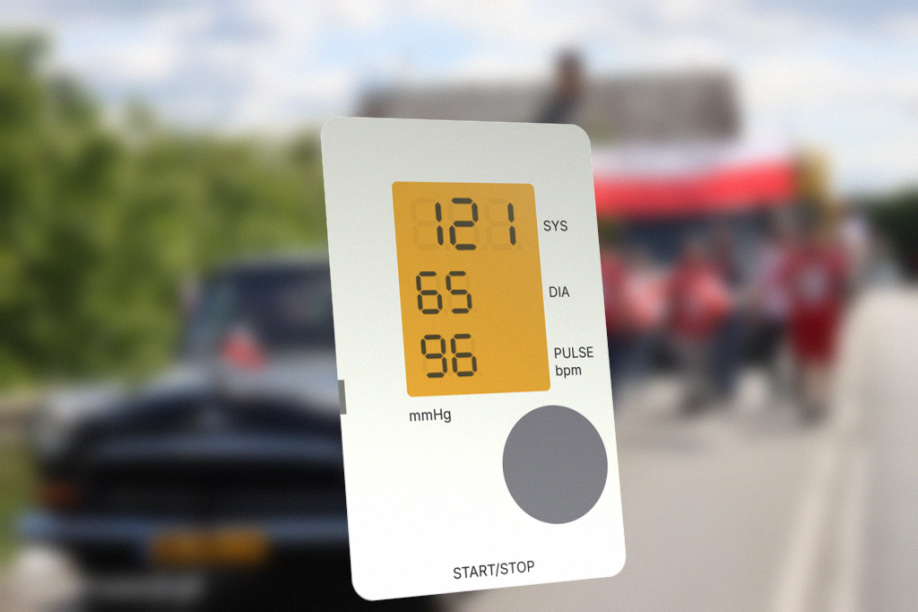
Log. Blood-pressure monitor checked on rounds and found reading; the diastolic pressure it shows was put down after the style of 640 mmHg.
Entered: 65 mmHg
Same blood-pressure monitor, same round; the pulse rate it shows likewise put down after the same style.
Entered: 96 bpm
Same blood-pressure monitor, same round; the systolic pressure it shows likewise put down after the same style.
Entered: 121 mmHg
